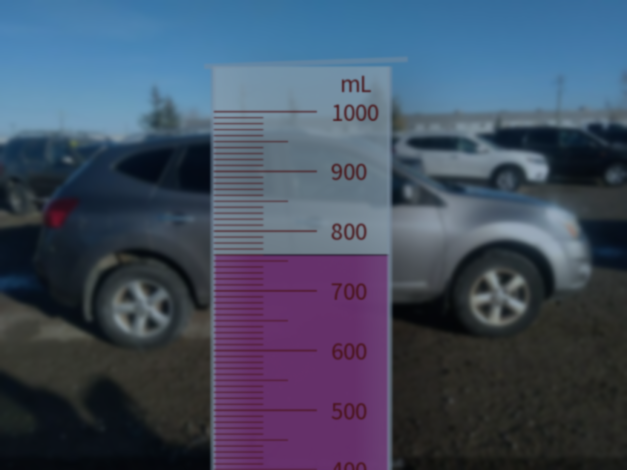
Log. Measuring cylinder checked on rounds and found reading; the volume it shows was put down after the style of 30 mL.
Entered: 760 mL
